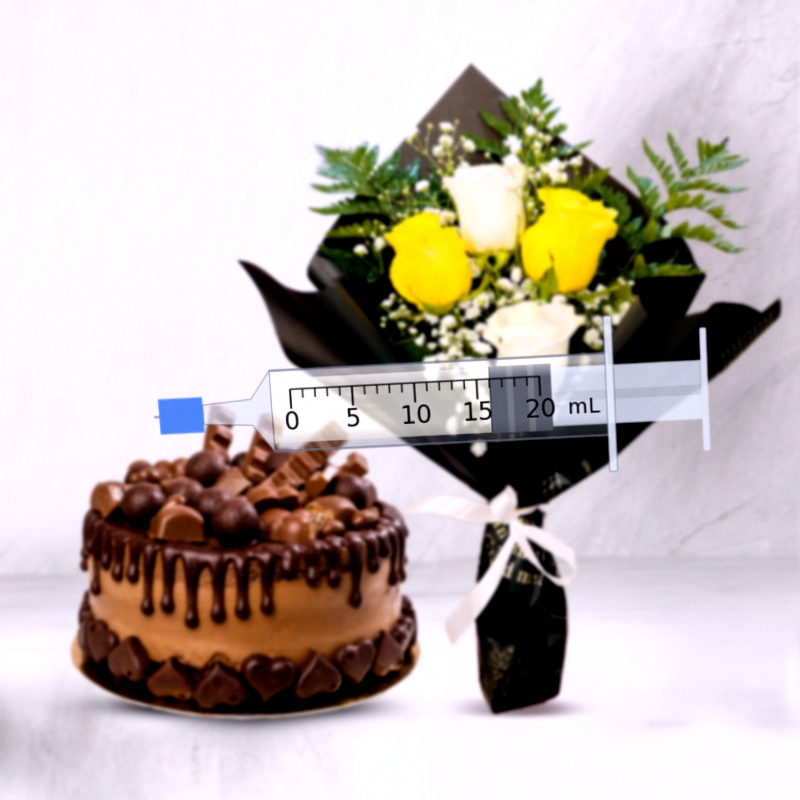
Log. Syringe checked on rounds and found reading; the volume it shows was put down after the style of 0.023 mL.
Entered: 16 mL
